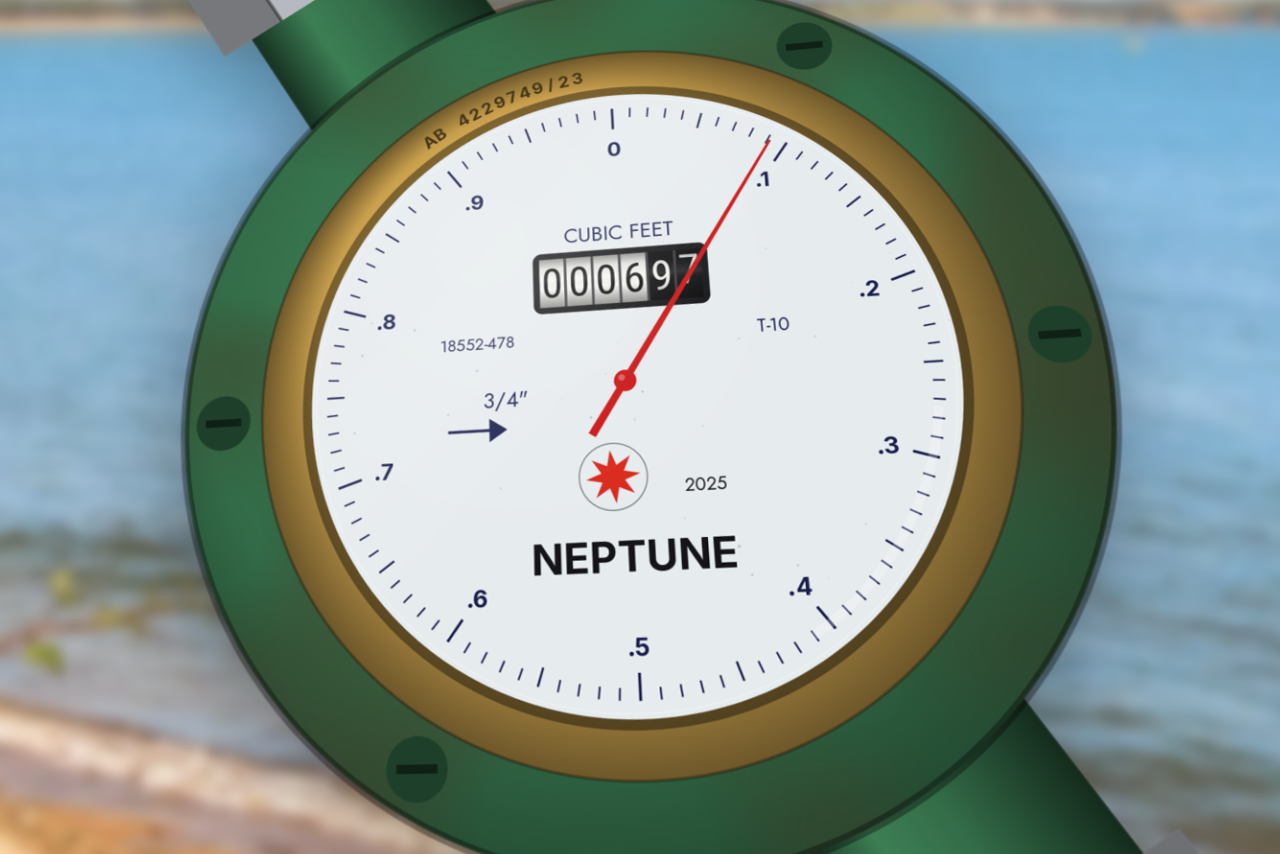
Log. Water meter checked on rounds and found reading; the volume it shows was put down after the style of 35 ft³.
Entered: 697.09 ft³
